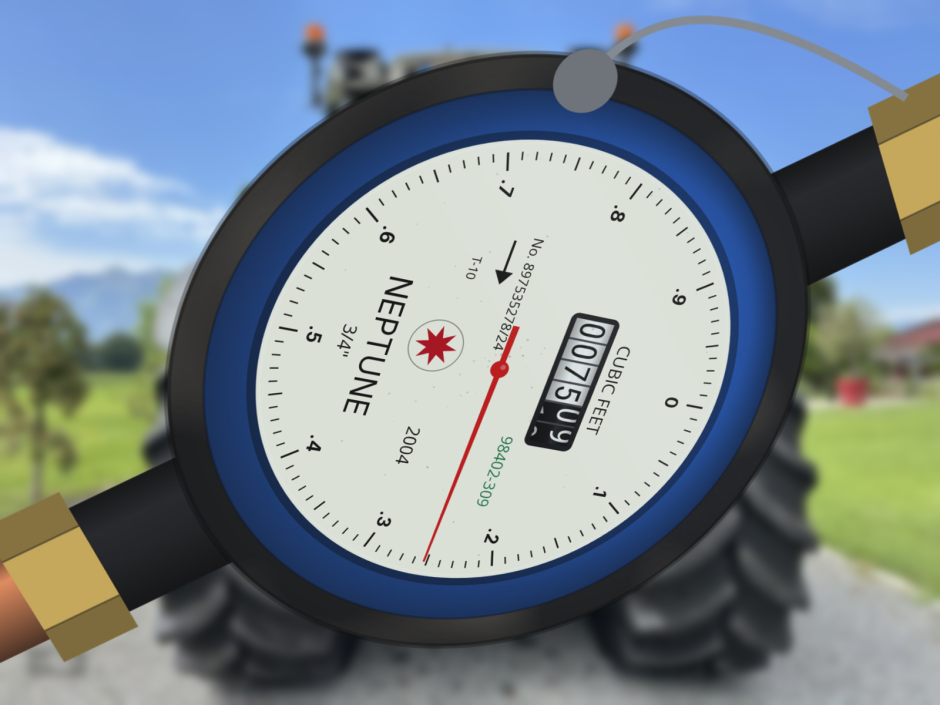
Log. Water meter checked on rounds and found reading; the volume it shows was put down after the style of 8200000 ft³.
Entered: 7509.25 ft³
